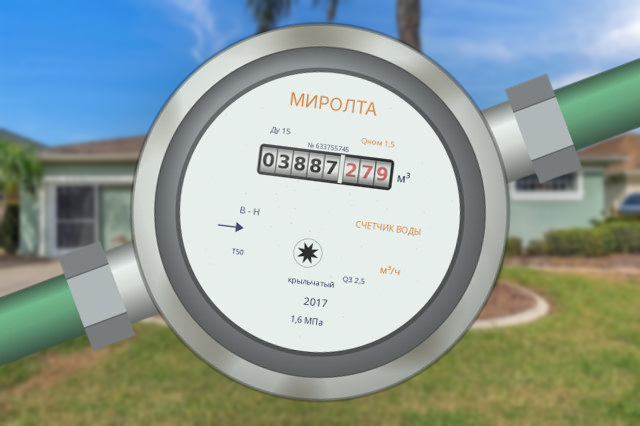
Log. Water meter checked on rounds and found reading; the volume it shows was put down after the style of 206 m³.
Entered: 3887.279 m³
